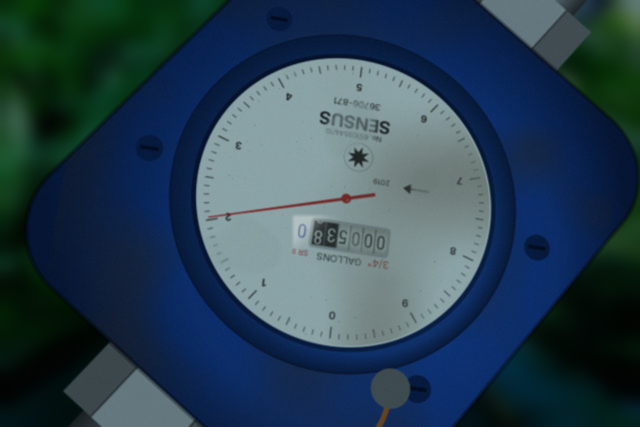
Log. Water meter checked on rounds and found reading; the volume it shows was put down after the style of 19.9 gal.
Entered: 5382.0 gal
